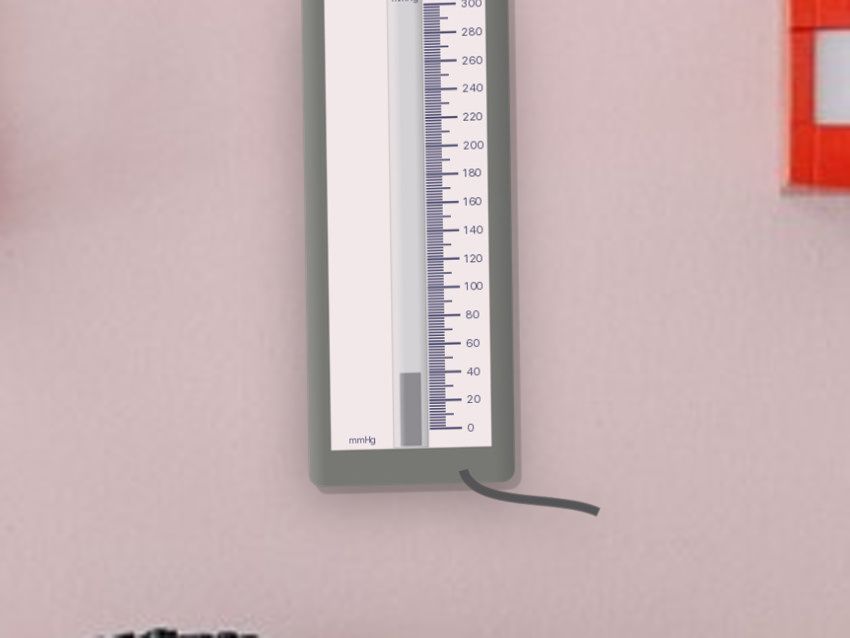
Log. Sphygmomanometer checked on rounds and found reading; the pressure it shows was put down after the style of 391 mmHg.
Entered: 40 mmHg
